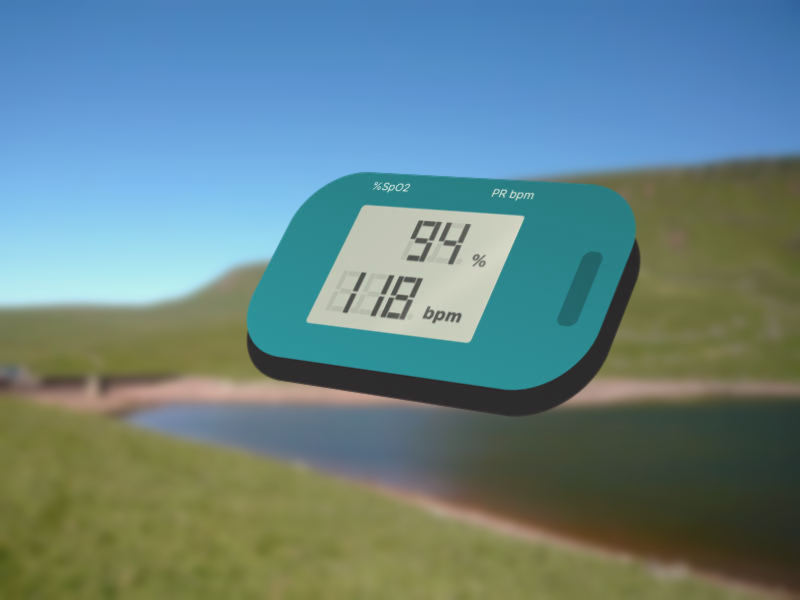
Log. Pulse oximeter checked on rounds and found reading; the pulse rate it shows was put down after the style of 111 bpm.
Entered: 118 bpm
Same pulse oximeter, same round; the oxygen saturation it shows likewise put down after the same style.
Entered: 94 %
